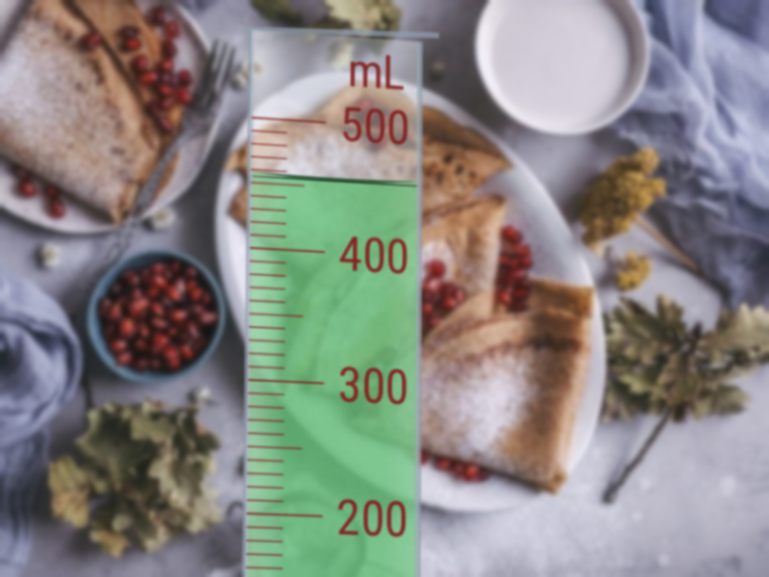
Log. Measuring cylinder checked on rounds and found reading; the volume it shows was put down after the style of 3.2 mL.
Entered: 455 mL
